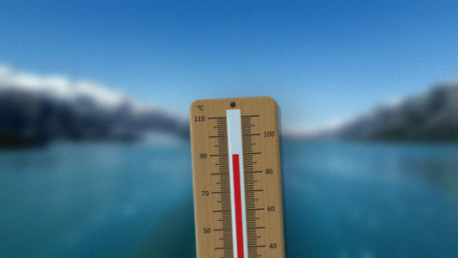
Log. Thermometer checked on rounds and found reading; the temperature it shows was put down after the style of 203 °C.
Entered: 90 °C
